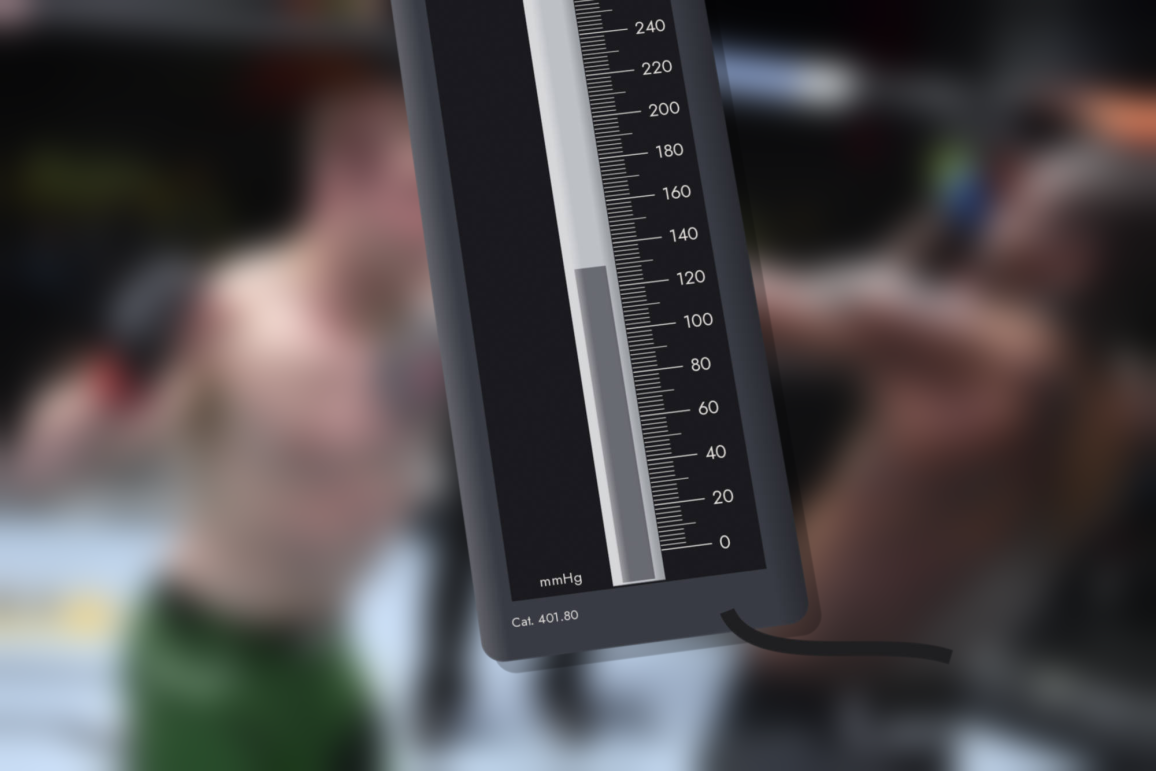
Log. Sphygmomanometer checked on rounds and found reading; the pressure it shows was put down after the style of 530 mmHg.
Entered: 130 mmHg
